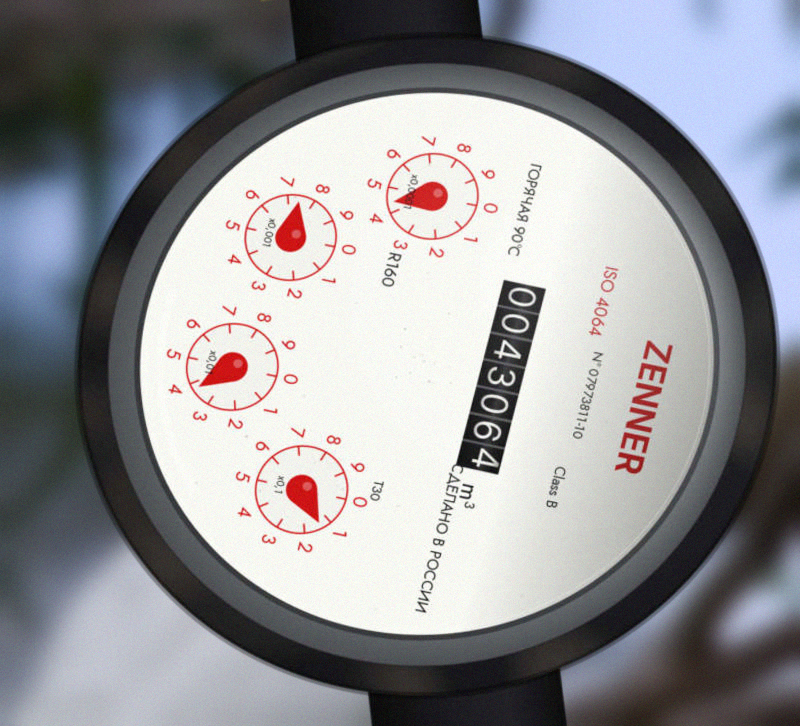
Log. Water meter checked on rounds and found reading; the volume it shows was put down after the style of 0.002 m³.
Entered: 43064.1374 m³
